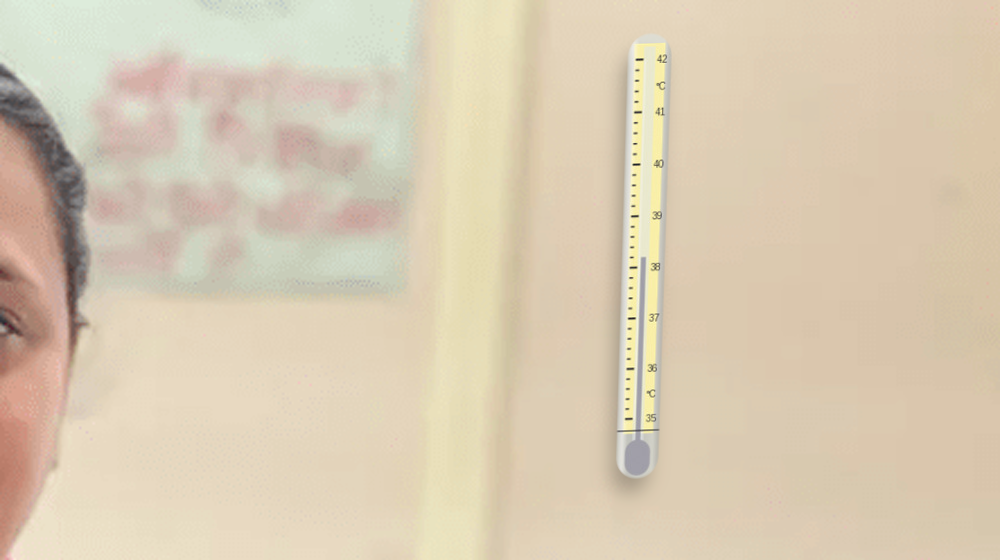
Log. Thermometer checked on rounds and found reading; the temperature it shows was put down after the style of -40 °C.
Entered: 38.2 °C
